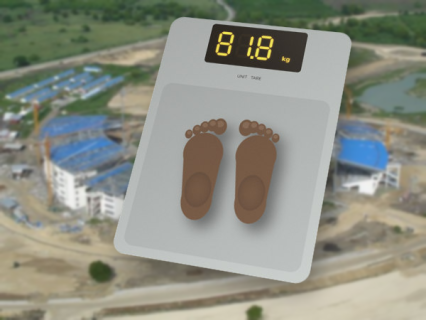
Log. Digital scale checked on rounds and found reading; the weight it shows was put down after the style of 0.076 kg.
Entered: 81.8 kg
